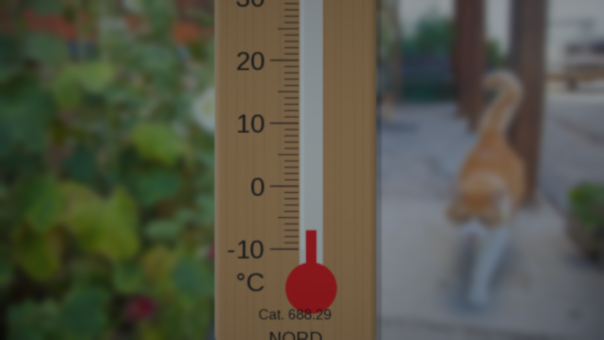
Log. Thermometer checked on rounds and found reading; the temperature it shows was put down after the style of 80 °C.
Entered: -7 °C
